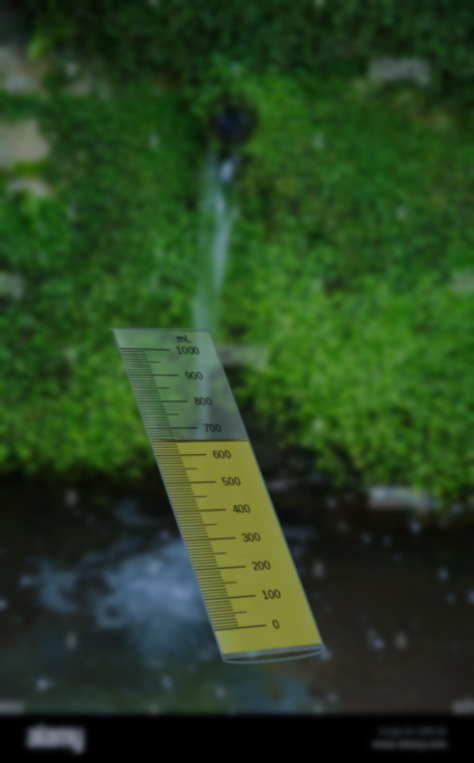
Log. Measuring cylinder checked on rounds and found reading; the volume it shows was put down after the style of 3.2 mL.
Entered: 650 mL
